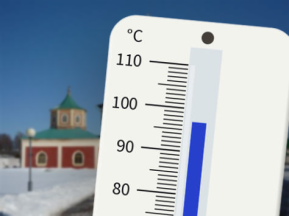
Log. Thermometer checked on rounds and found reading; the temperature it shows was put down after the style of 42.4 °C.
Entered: 97 °C
